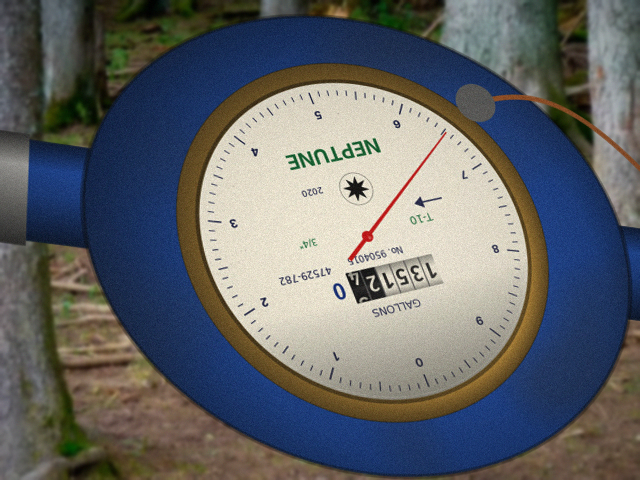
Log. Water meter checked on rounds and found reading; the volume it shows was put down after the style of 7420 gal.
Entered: 1351236.5 gal
